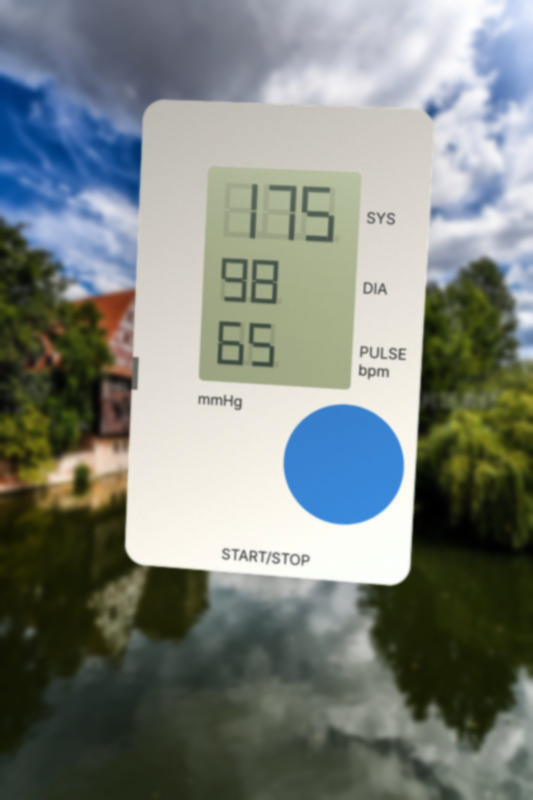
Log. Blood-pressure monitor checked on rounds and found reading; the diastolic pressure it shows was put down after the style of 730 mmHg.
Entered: 98 mmHg
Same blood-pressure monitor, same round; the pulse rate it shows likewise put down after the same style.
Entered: 65 bpm
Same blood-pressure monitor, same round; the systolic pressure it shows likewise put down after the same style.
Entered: 175 mmHg
